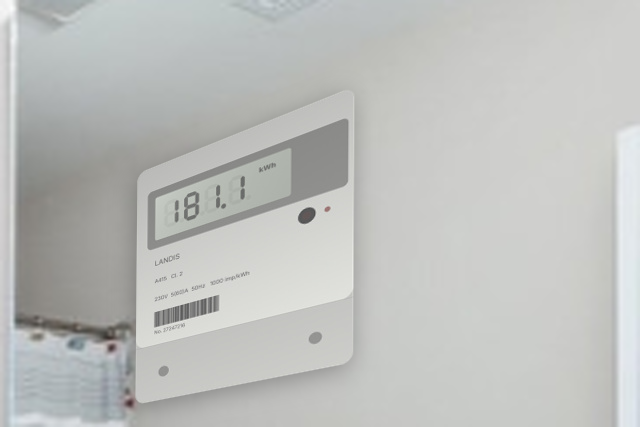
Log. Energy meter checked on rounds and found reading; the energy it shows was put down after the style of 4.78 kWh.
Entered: 181.1 kWh
